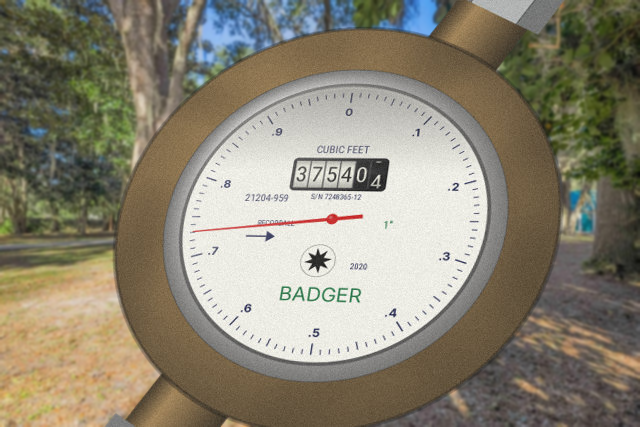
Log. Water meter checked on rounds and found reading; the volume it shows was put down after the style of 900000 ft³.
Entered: 375403.73 ft³
